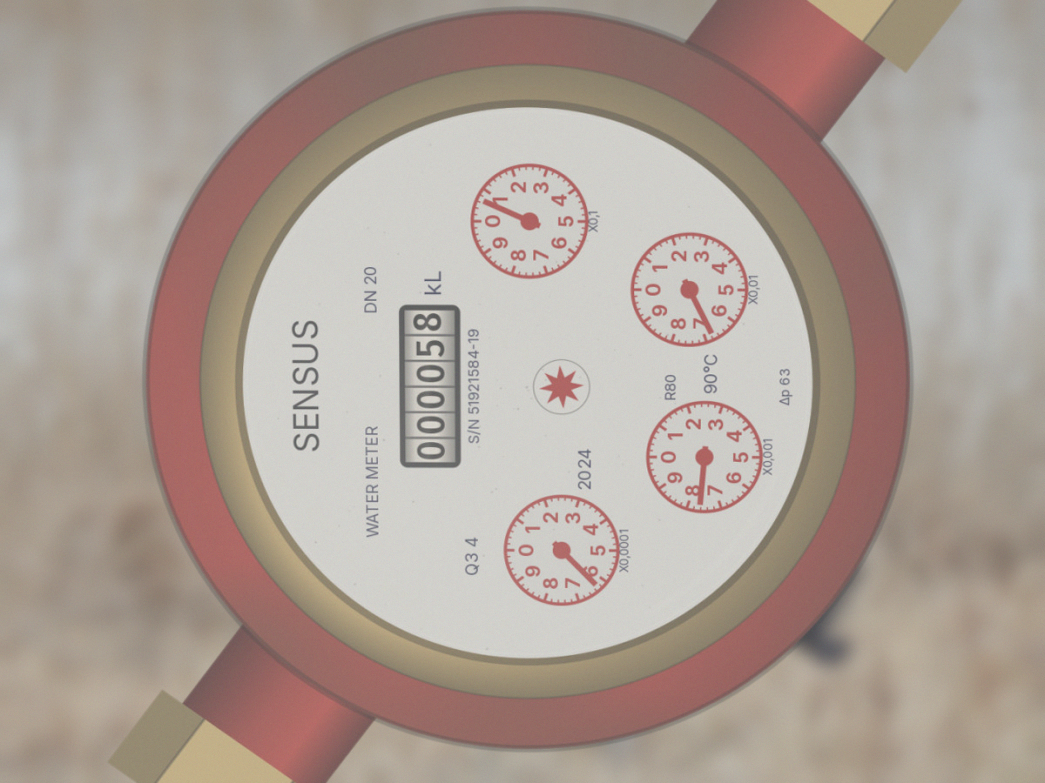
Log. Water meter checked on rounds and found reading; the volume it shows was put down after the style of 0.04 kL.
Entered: 58.0676 kL
